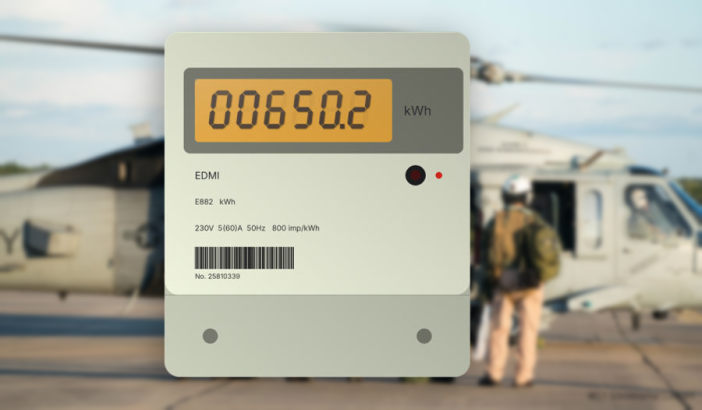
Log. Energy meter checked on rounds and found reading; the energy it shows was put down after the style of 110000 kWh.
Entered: 650.2 kWh
